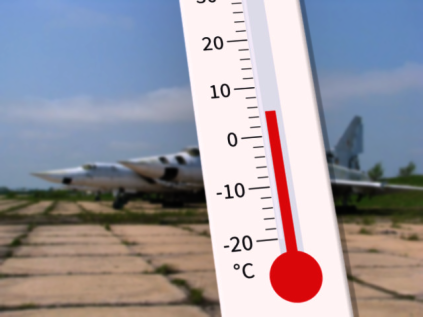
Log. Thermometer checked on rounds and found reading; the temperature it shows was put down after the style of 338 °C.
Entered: 5 °C
